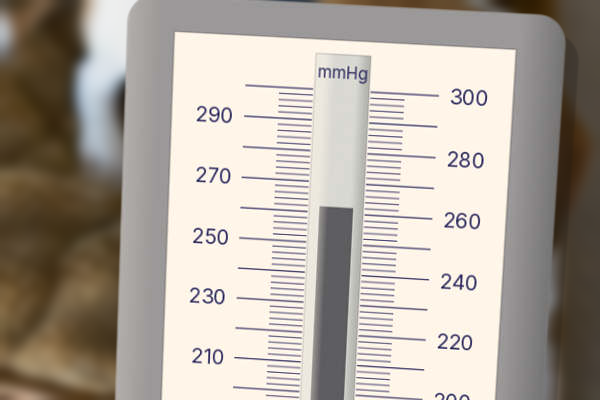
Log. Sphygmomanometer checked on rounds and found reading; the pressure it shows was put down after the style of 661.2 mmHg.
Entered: 262 mmHg
